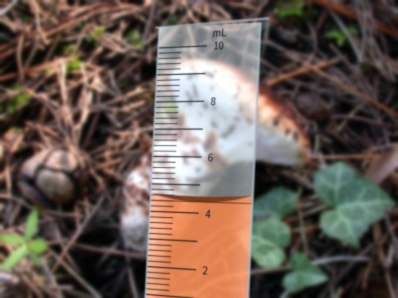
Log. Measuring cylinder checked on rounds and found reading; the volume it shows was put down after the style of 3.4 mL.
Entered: 4.4 mL
